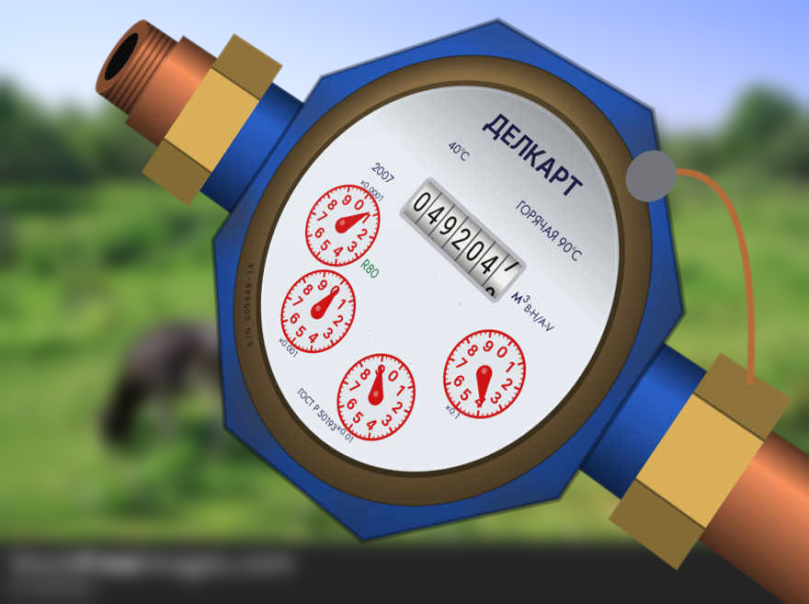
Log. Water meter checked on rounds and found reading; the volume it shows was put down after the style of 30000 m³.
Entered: 492047.3900 m³
